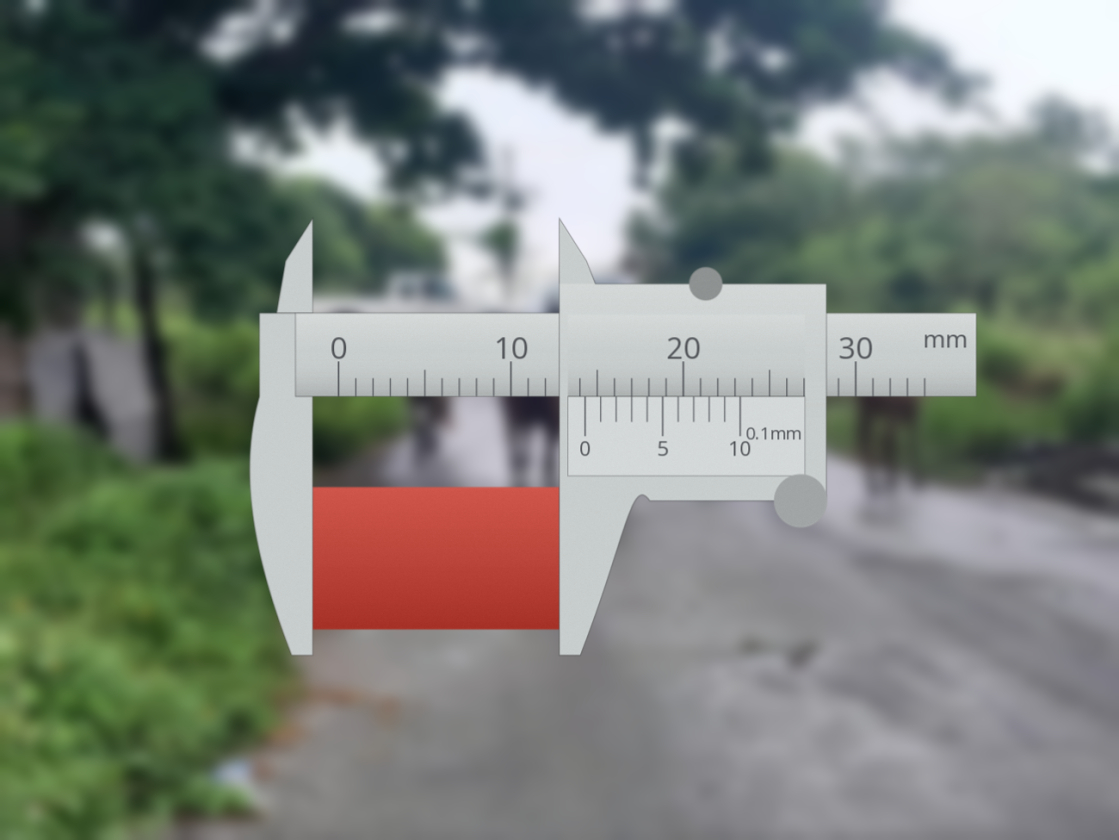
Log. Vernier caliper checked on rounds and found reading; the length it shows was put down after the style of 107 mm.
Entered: 14.3 mm
